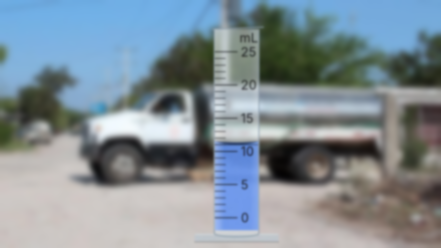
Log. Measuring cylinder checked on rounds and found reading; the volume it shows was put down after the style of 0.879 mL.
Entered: 11 mL
